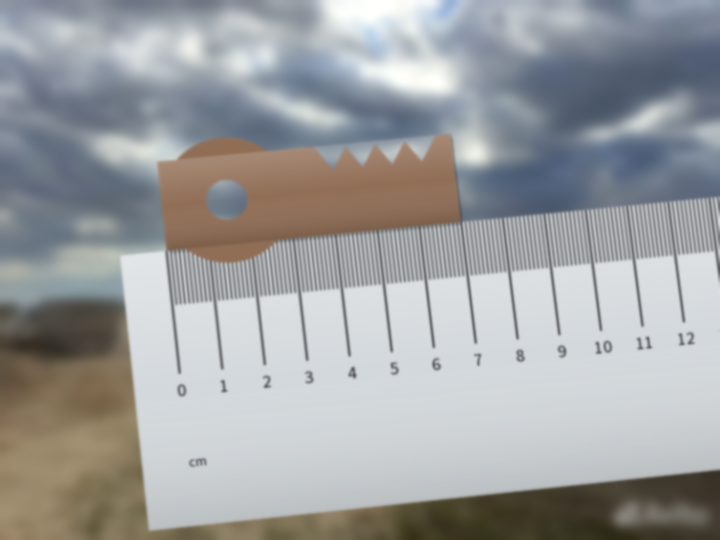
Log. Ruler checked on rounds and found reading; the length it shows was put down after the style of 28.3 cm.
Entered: 7 cm
